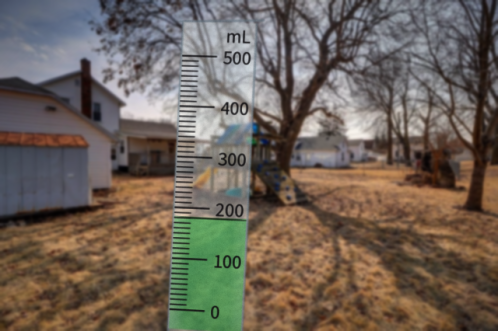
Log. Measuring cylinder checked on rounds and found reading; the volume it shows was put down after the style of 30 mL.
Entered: 180 mL
